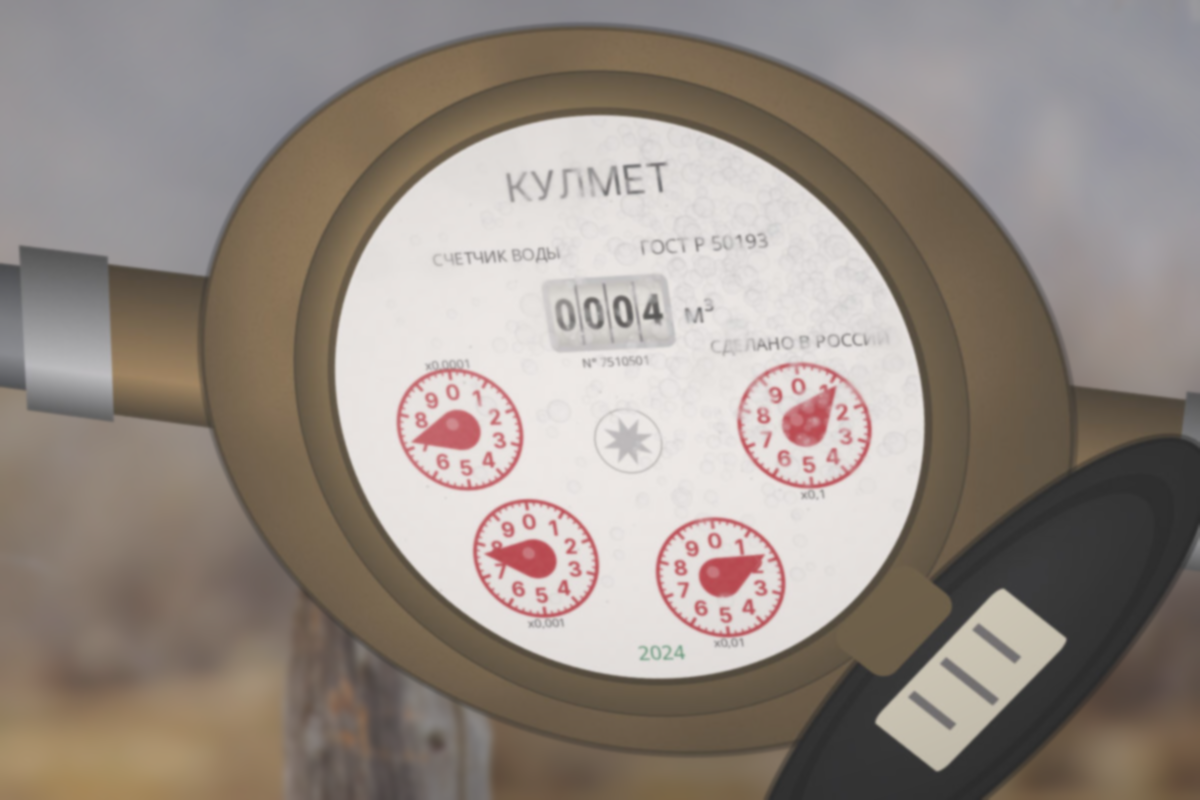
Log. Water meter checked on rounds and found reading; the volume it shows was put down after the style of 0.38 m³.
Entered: 4.1177 m³
